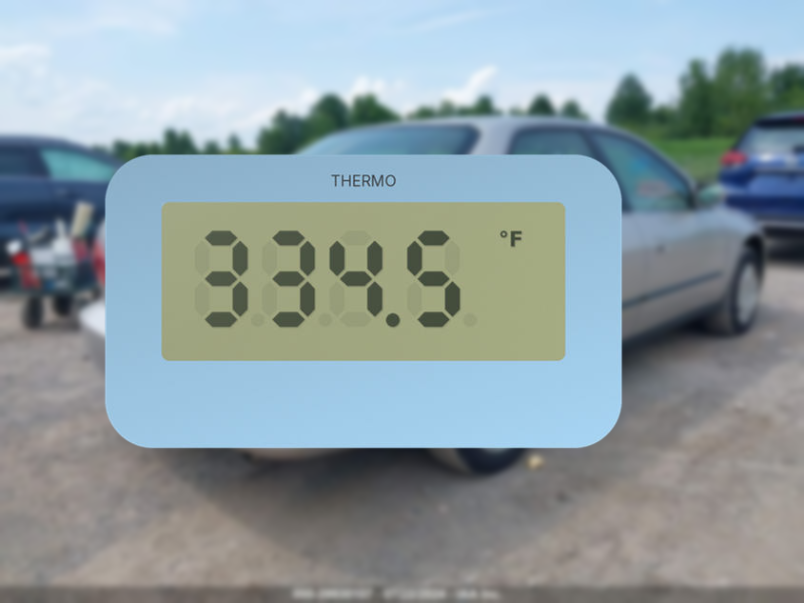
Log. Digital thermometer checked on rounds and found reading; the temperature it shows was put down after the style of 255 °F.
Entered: 334.5 °F
